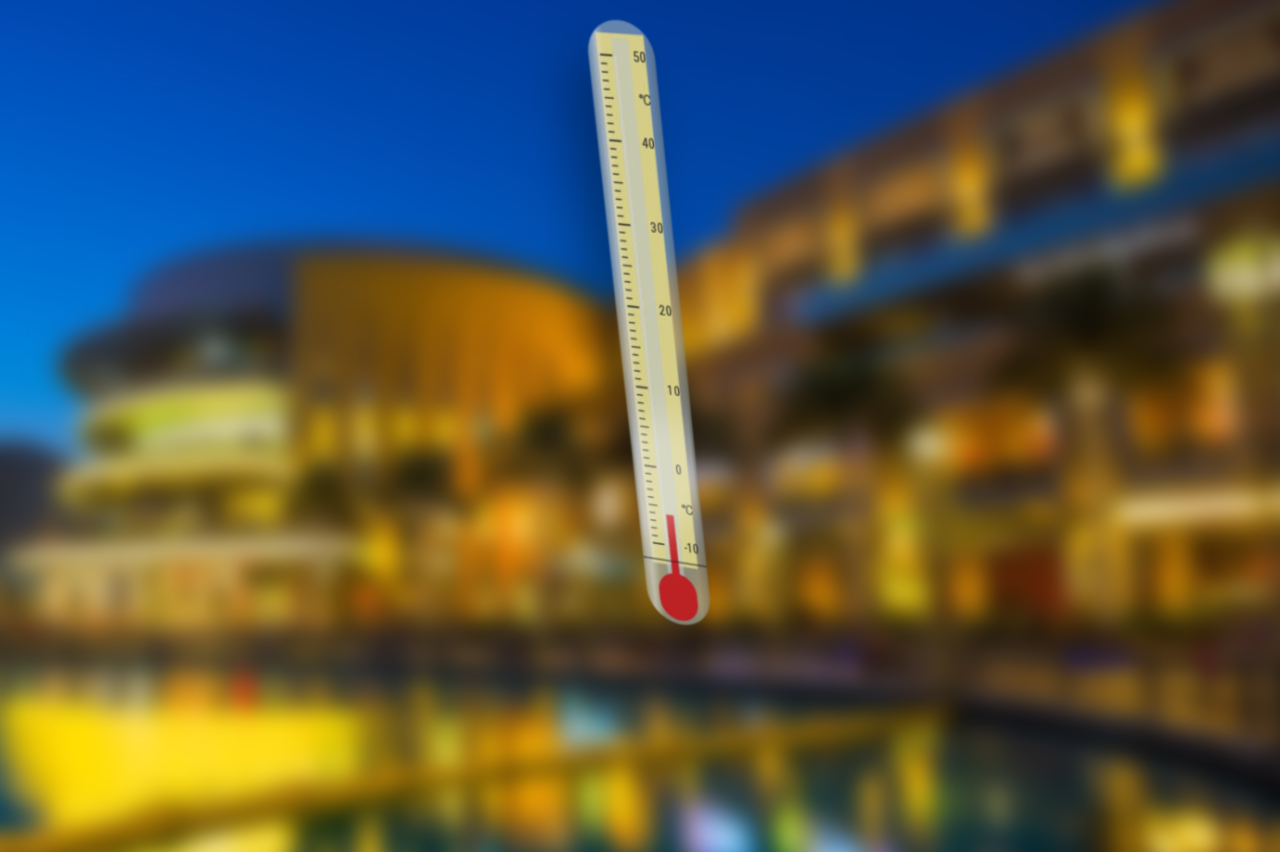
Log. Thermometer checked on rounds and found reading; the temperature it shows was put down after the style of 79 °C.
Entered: -6 °C
